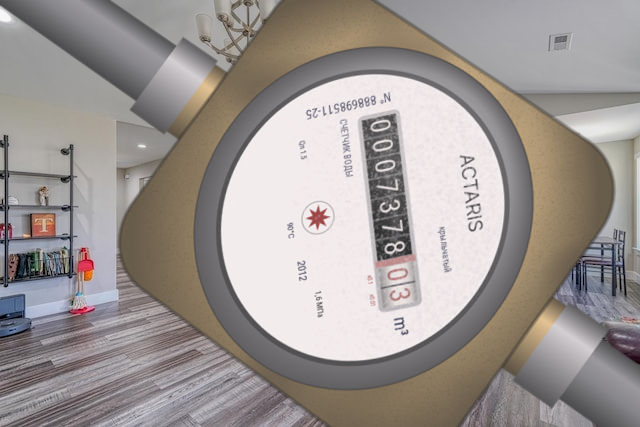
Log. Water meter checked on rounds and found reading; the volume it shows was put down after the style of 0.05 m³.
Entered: 7378.03 m³
